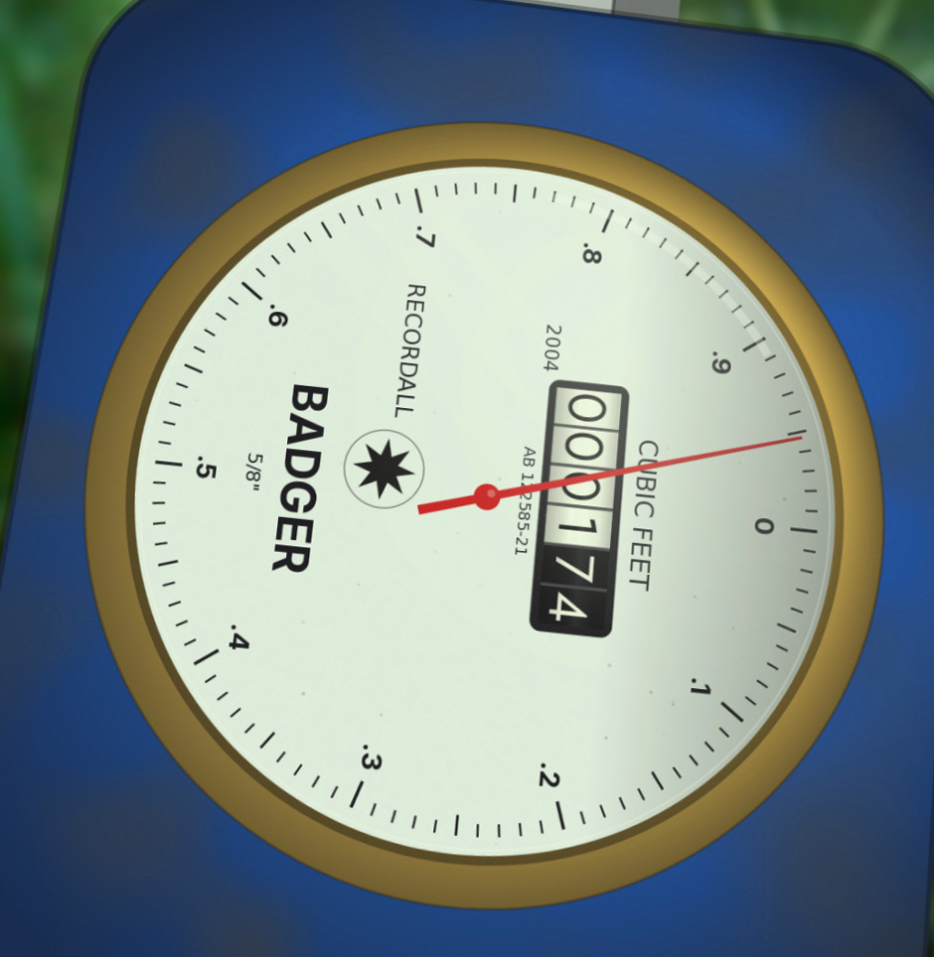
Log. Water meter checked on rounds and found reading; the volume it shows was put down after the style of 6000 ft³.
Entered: 173.95 ft³
